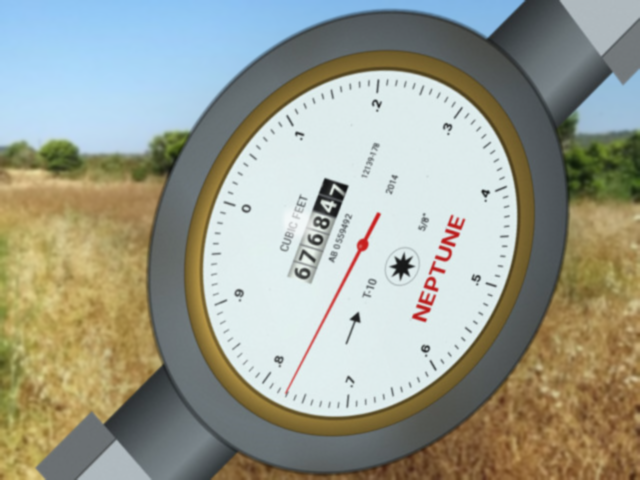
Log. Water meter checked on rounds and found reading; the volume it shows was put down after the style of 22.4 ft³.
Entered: 676846.77 ft³
